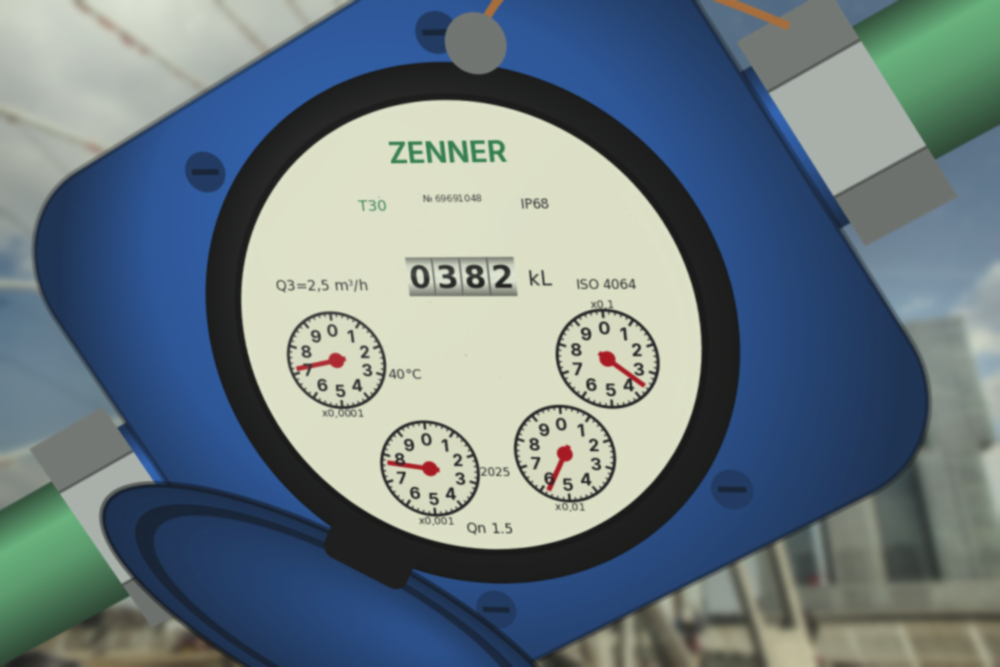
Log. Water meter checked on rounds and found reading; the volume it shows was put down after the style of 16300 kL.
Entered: 382.3577 kL
